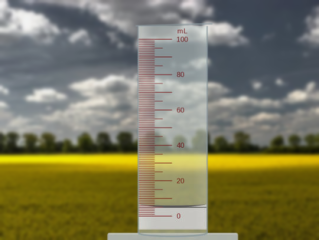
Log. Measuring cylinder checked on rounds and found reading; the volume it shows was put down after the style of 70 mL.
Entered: 5 mL
